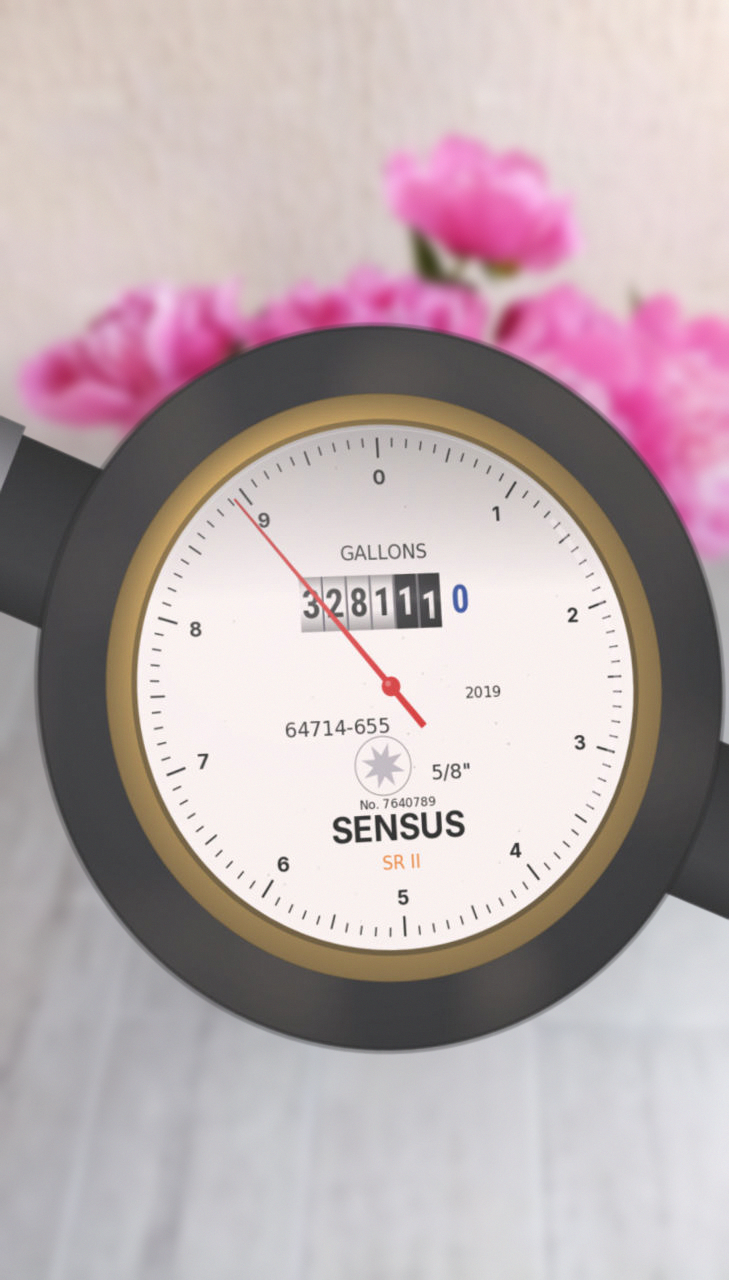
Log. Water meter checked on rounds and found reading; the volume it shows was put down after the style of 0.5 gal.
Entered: 3281108.9 gal
